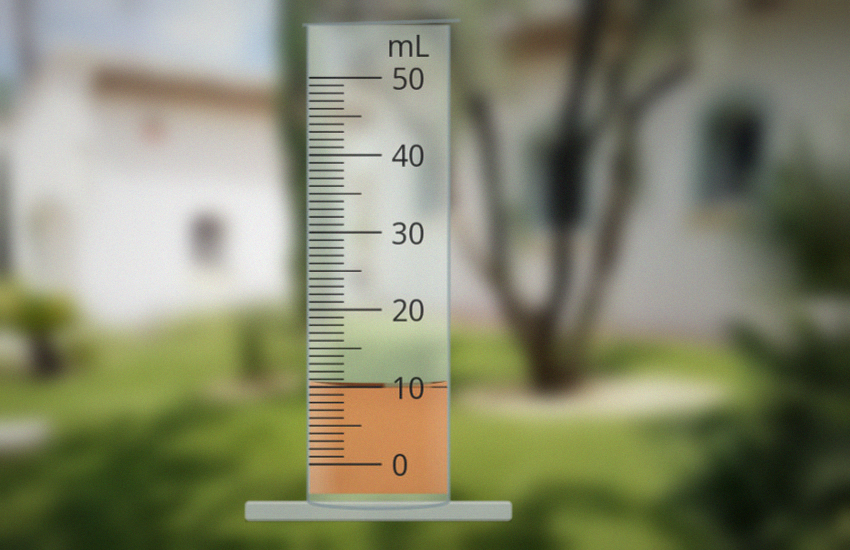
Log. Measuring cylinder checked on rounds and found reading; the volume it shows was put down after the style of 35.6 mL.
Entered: 10 mL
